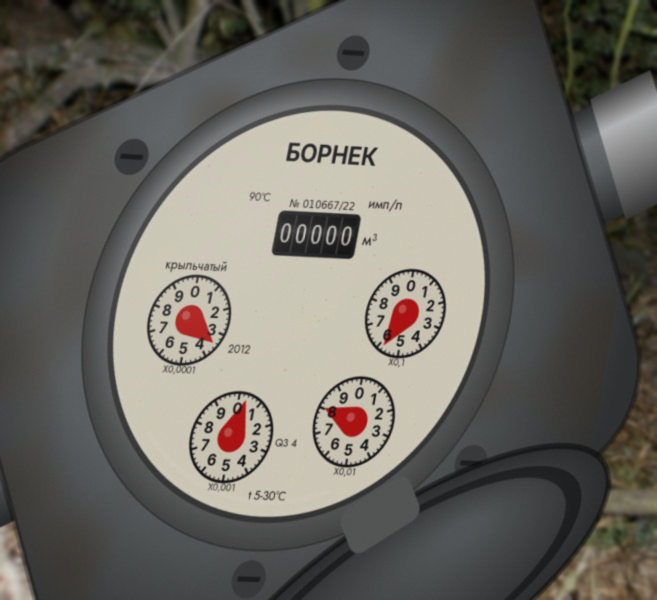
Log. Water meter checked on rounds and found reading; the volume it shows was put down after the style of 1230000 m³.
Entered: 0.5803 m³
